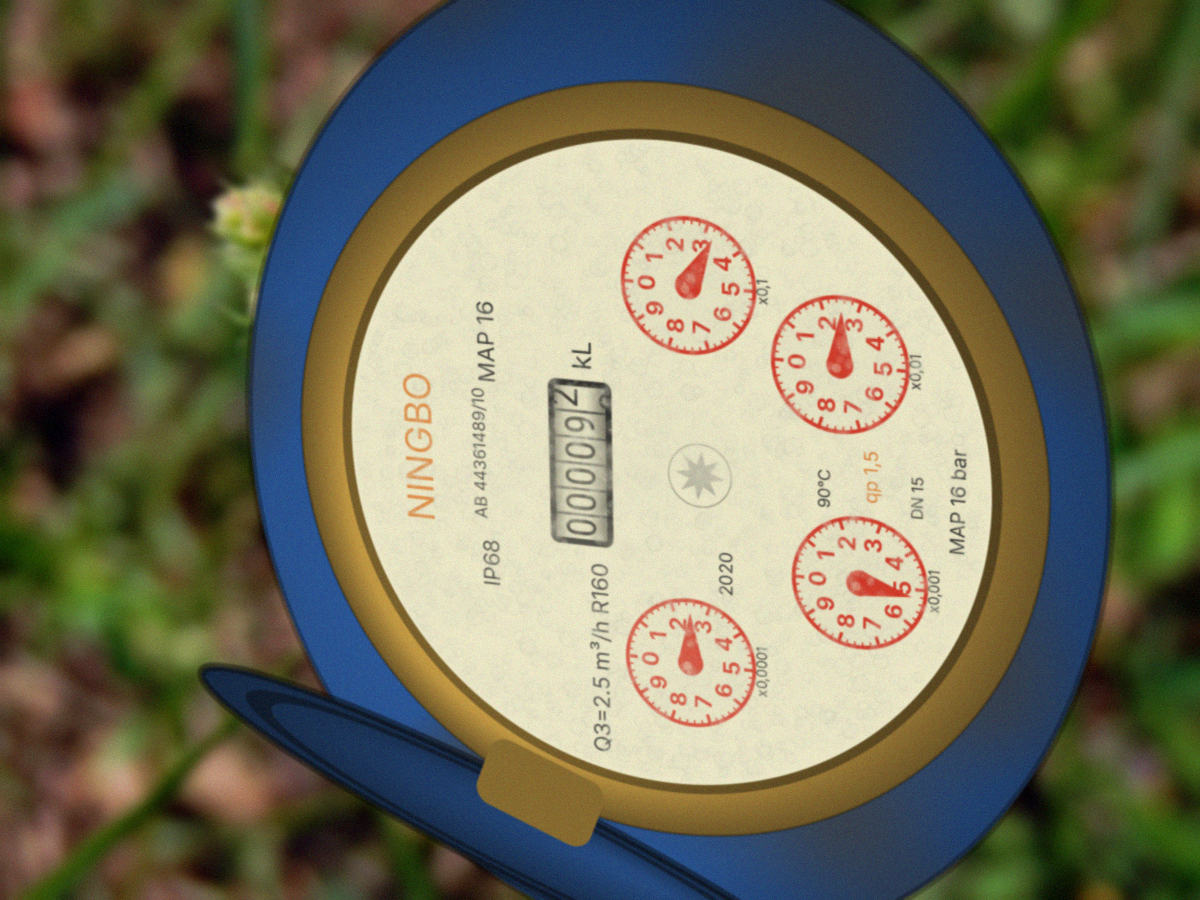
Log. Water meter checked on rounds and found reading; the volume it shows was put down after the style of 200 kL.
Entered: 92.3252 kL
